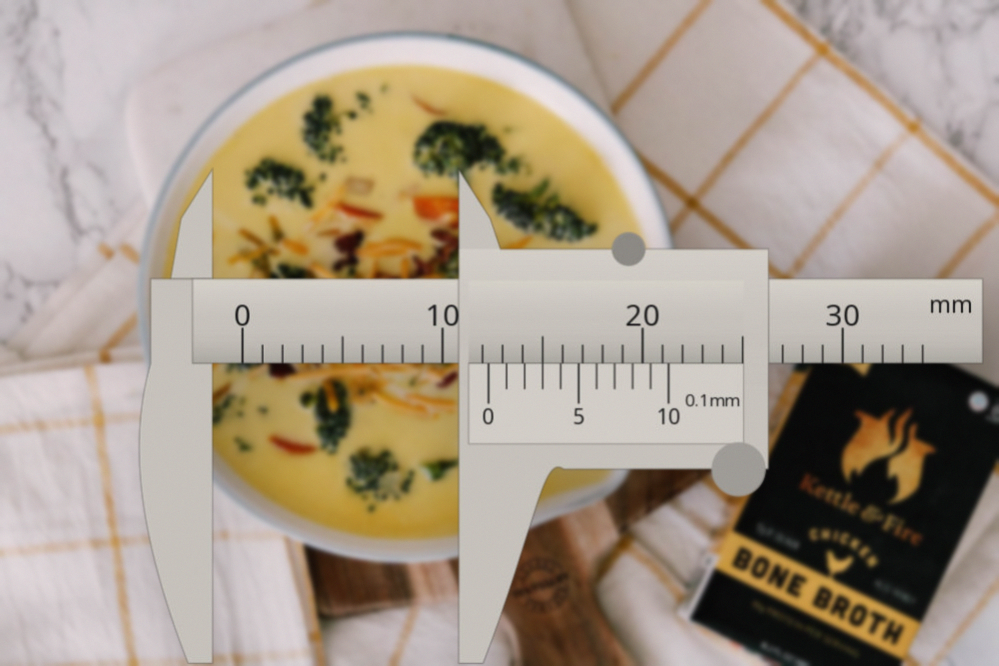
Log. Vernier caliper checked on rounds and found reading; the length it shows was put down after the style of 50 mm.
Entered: 12.3 mm
